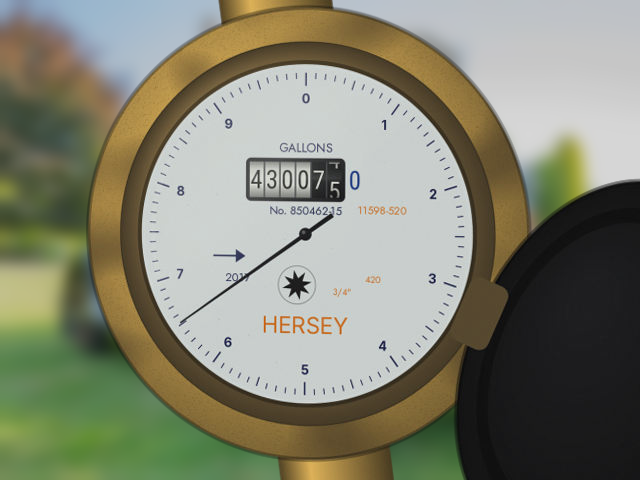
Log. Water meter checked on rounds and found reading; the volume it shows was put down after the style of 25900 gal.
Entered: 4300746.5 gal
